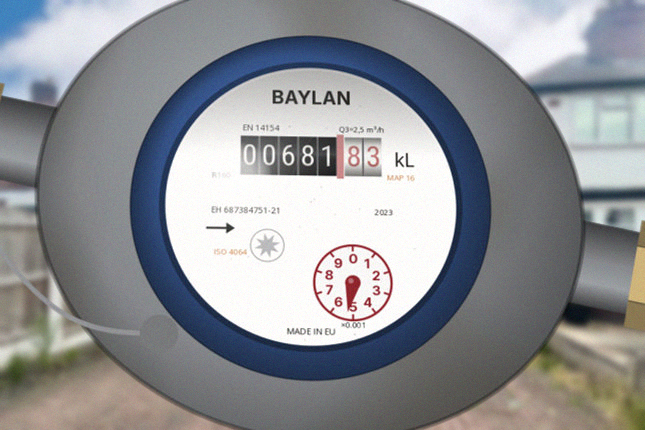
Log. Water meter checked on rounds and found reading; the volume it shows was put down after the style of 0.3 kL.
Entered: 681.835 kL
